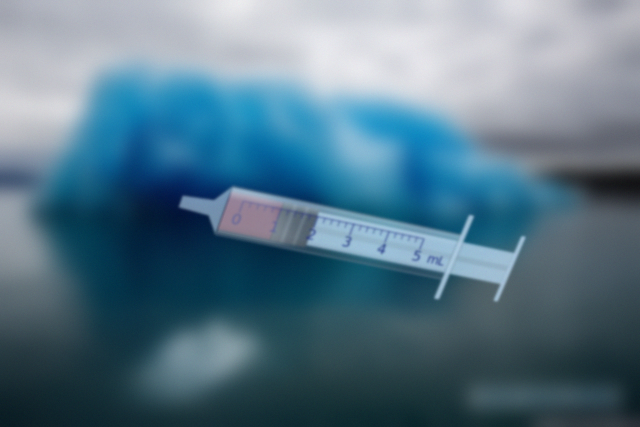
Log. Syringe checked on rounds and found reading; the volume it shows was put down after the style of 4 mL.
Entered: 1 mL
